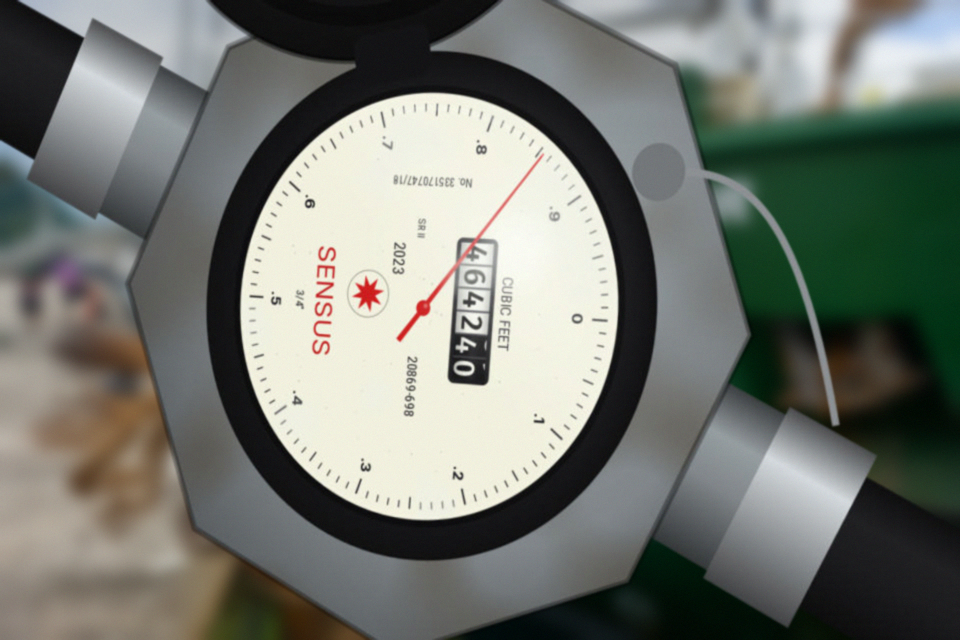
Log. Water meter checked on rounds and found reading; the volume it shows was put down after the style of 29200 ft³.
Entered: 464239.85 ft³
